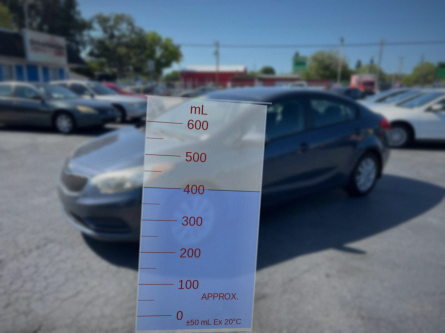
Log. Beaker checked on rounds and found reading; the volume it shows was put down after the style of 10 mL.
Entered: 400 mL
